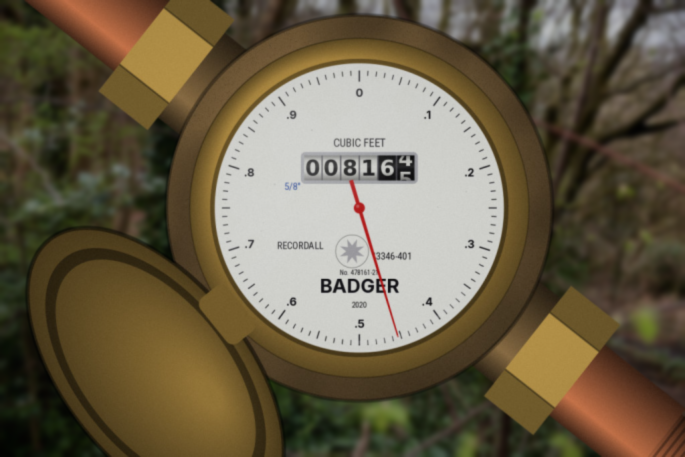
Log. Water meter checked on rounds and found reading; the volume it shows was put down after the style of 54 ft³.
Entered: 8164.45 ft³
